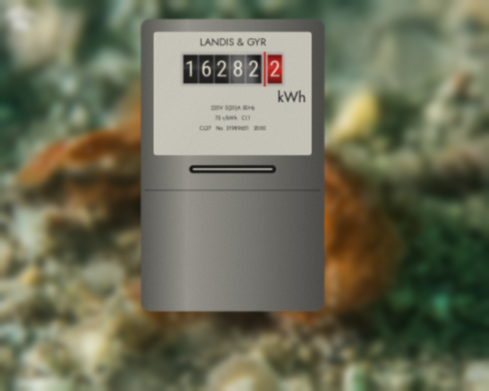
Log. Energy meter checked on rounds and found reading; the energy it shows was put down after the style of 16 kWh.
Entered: 16282.2 kWh
